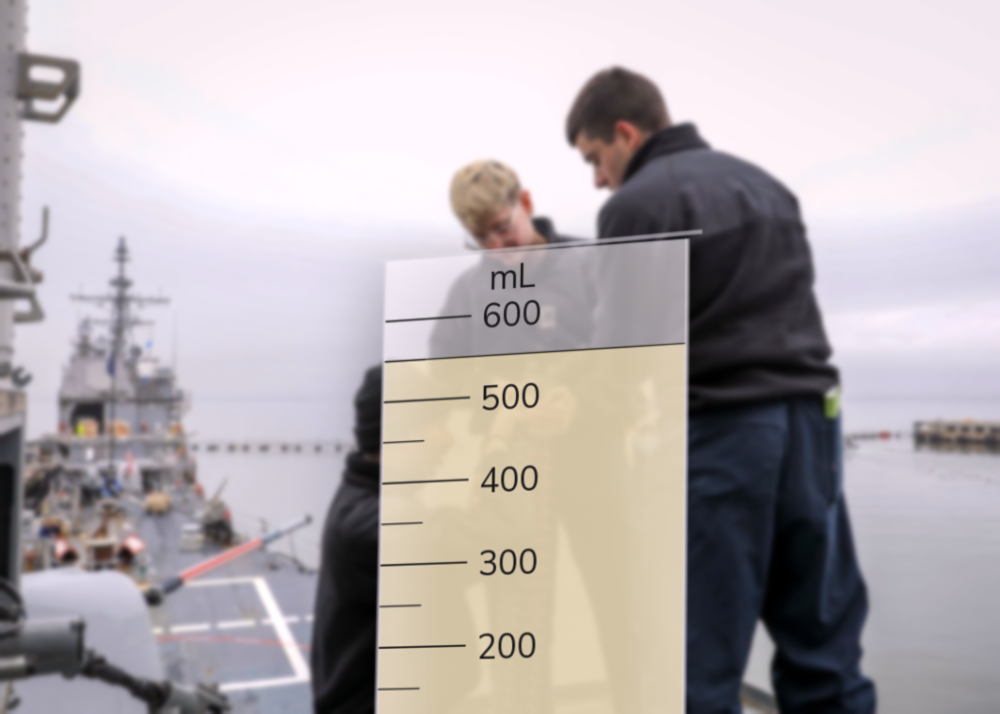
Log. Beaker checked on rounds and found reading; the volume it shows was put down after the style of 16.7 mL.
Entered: 550 mL
